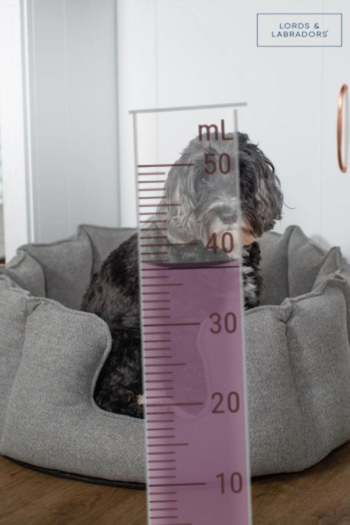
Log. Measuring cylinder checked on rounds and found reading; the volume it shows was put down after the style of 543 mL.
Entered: 37 mL
